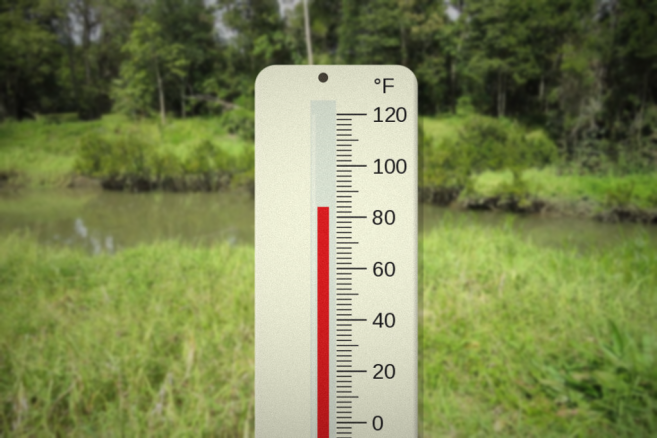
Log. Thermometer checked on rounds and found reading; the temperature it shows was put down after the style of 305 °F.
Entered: 84 °F
